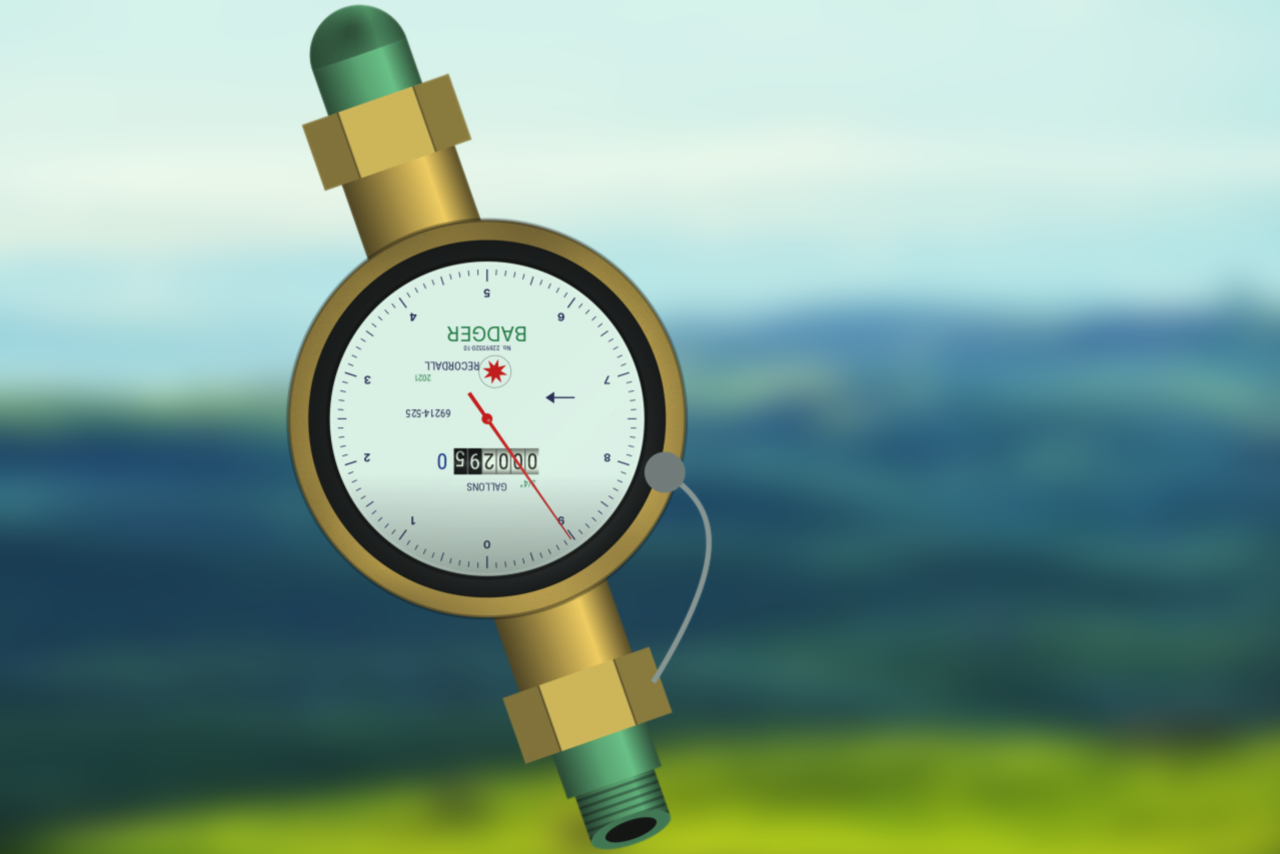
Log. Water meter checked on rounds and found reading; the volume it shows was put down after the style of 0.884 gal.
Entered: 2949.0 gal
